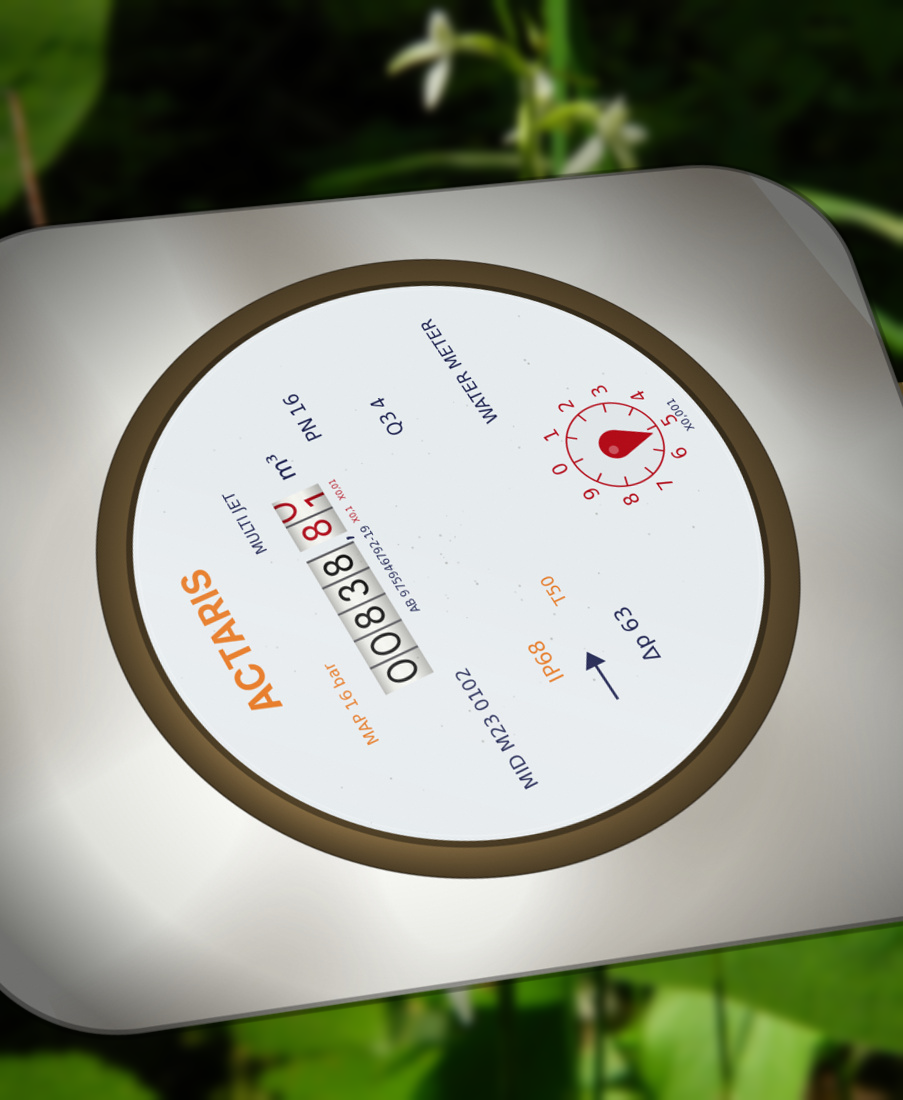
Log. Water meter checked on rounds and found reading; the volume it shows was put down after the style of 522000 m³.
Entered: 838.805 m³
